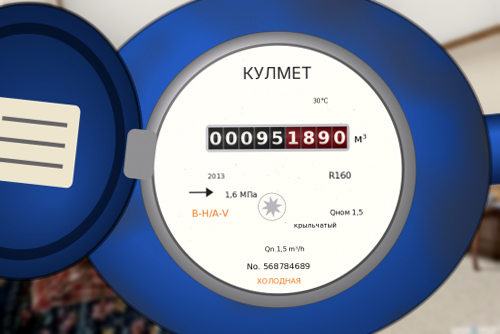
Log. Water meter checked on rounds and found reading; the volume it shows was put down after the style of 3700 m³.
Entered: 95.1890 m³
